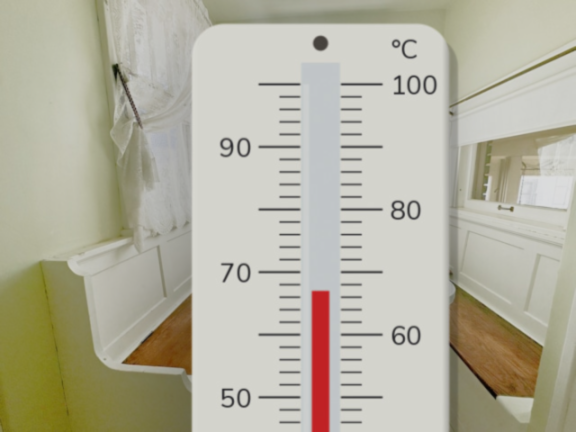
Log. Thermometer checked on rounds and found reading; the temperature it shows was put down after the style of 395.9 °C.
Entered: 67 °C
